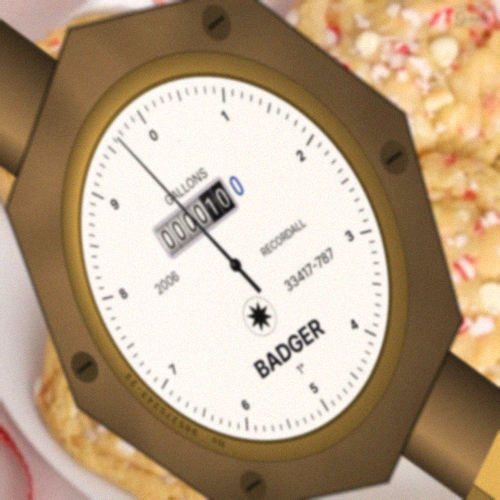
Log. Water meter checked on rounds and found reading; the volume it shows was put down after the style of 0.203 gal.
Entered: 99.6 gal
